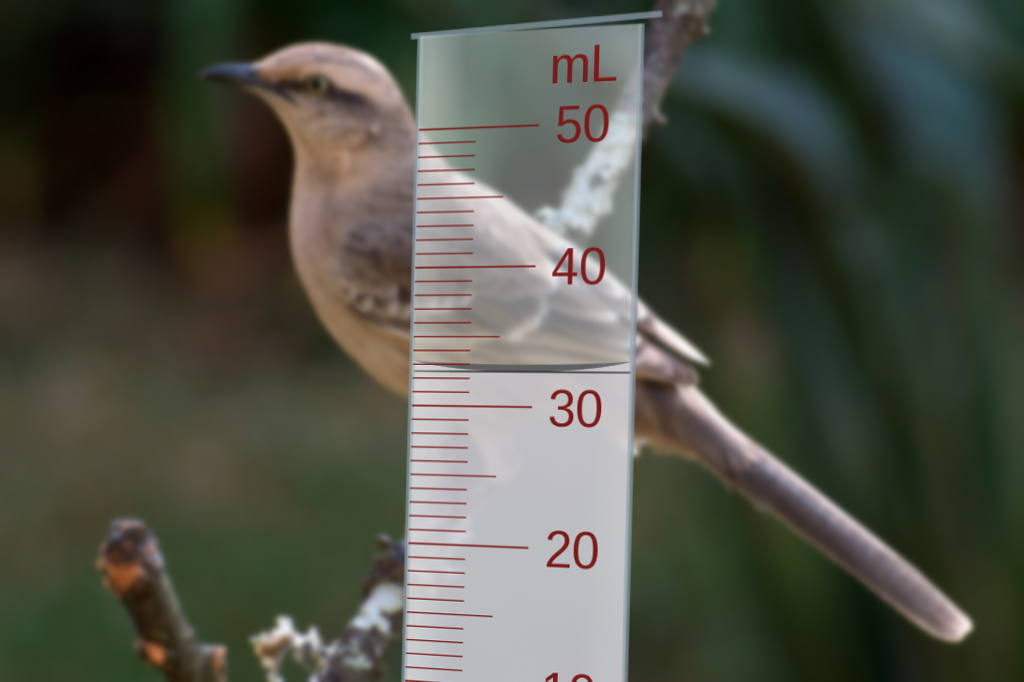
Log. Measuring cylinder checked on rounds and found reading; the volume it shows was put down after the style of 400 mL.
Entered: 32.5 mL
